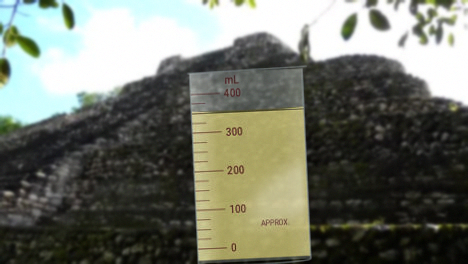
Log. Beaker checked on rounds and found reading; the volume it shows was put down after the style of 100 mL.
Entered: 350 mL
